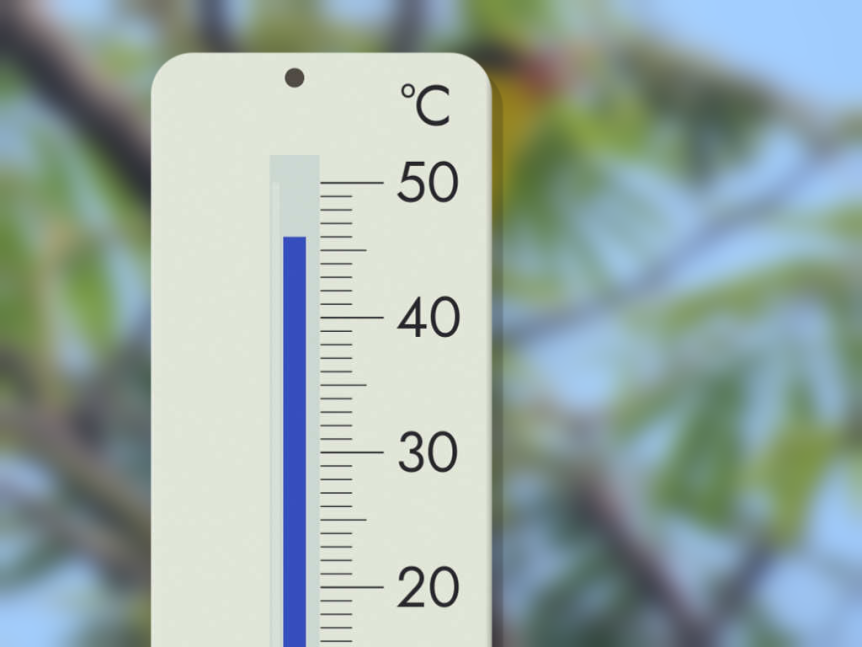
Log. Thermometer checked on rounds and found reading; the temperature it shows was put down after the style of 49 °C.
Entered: 46 °C
